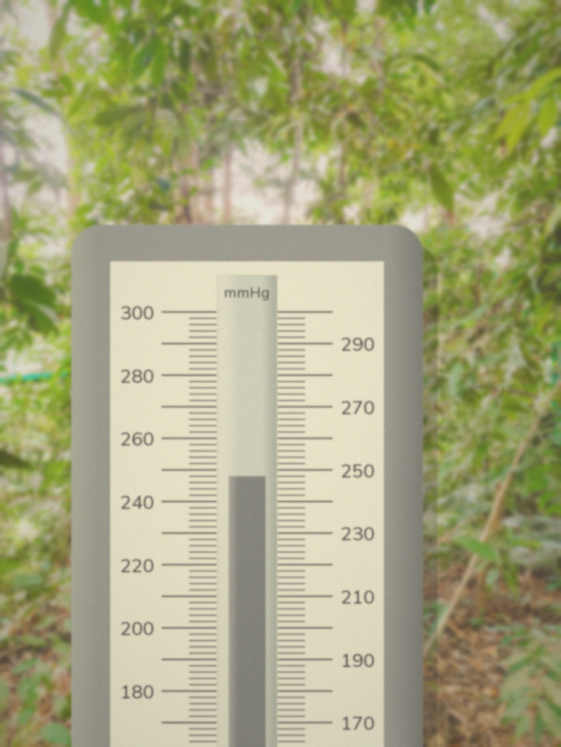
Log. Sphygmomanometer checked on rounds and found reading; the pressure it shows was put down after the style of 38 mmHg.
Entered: 248 mmHg
